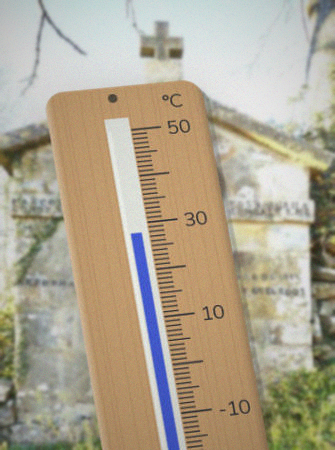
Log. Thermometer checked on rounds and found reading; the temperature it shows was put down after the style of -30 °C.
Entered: 28 °C
